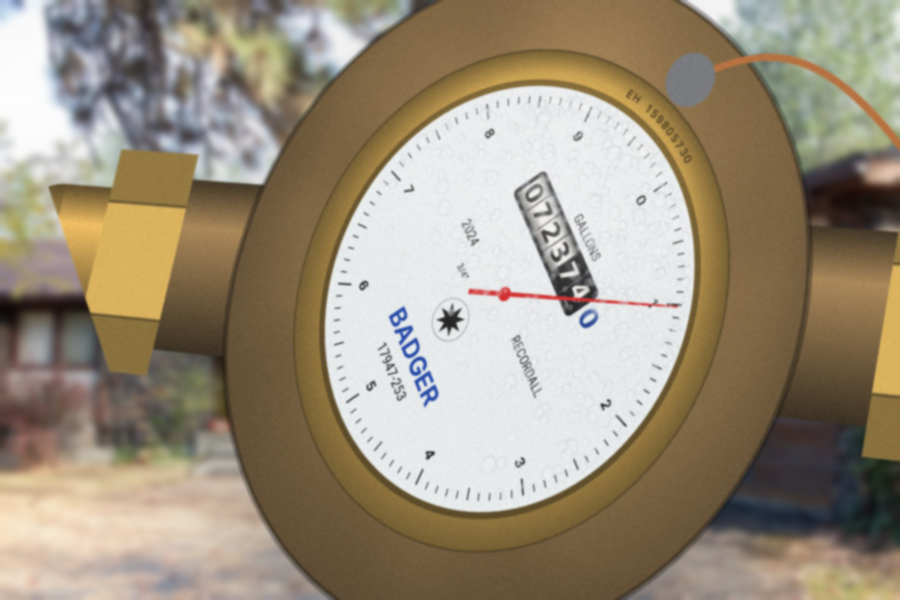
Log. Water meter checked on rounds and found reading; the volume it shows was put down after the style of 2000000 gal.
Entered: 723741.0 gal
